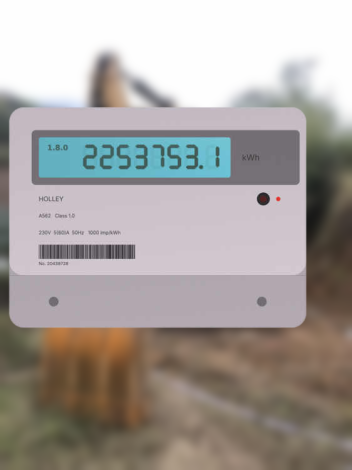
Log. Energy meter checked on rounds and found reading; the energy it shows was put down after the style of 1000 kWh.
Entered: 2253753.1 kWh
